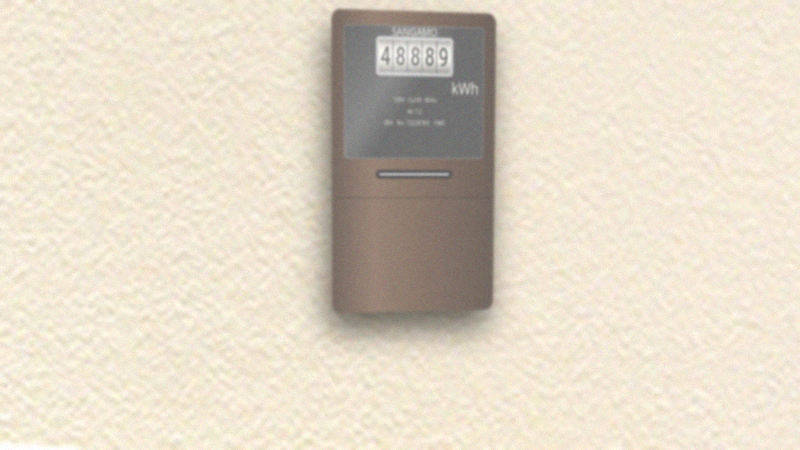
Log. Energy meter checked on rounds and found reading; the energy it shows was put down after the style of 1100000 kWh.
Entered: 48889 kWh
